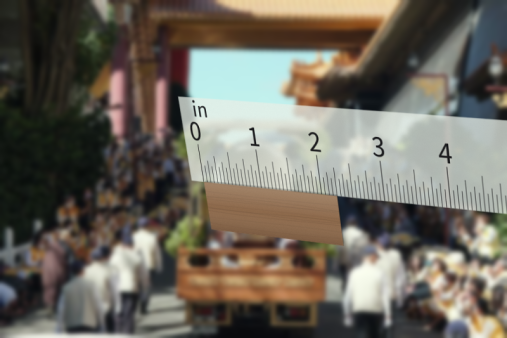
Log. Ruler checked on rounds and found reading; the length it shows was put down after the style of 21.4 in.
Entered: 2.25 in
